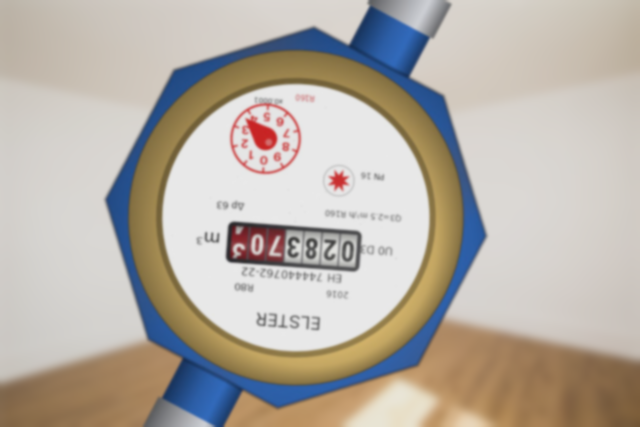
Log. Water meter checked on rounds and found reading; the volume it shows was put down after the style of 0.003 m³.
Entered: 283.7033 m³
